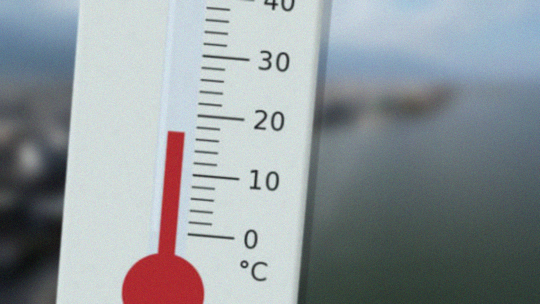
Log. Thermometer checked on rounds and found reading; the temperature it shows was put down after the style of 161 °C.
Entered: 17 °C
